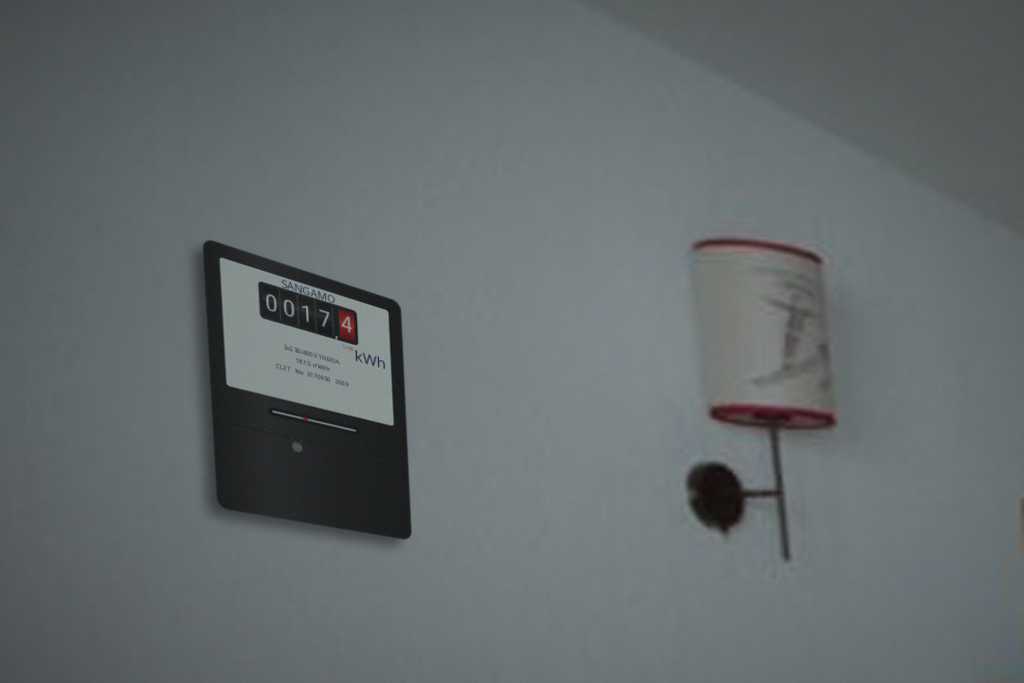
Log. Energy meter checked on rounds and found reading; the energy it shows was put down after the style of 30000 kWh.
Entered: 17.4 kWh
